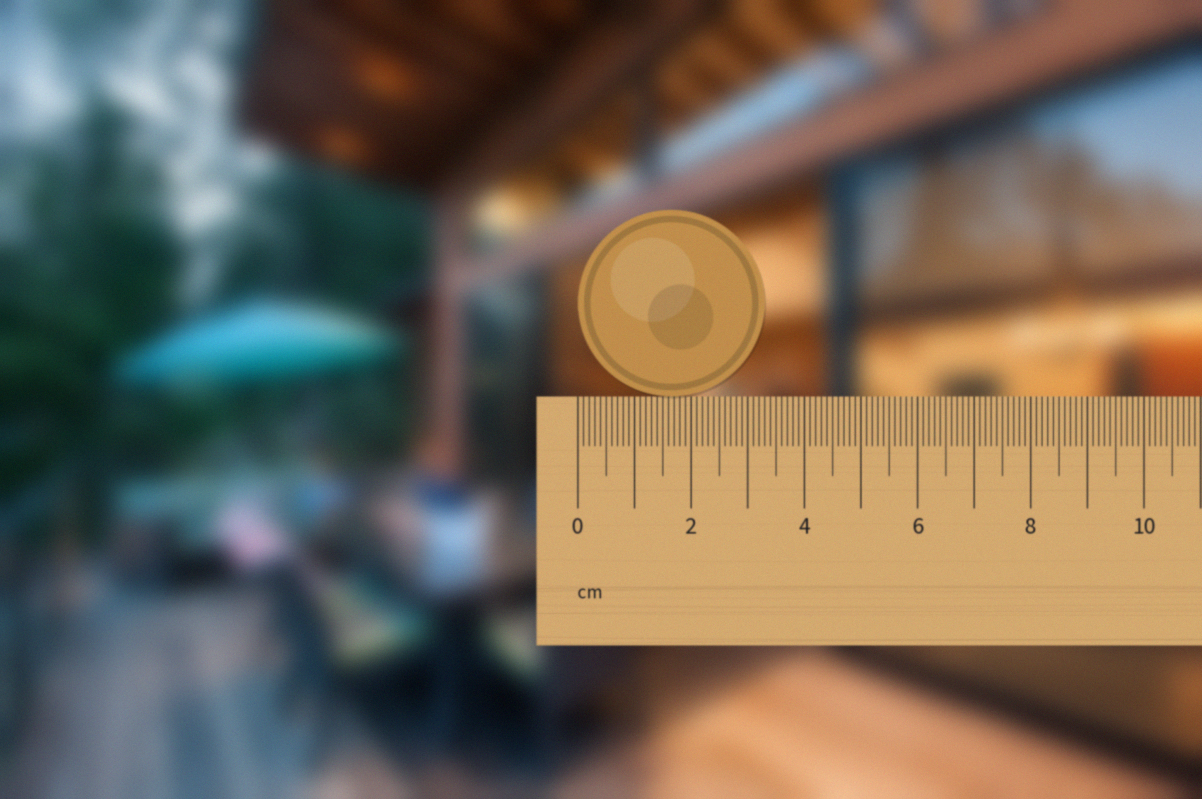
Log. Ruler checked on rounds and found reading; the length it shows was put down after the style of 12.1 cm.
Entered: 3.3 cm
